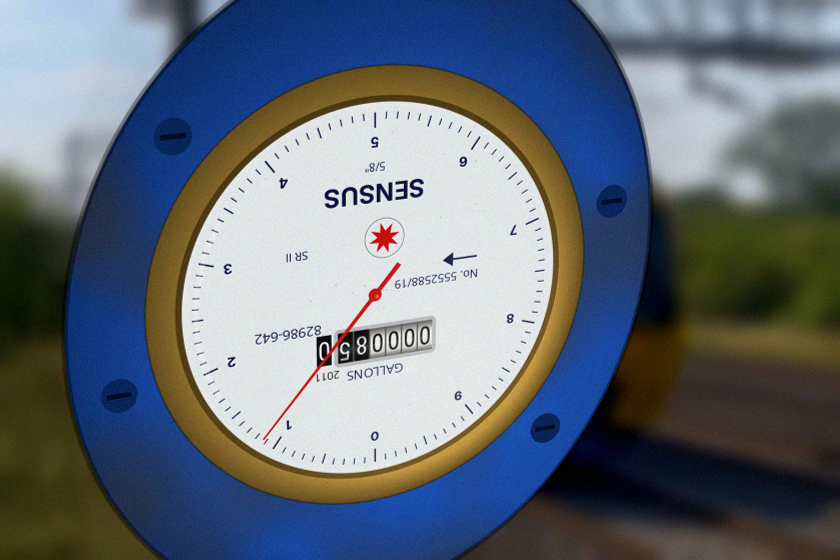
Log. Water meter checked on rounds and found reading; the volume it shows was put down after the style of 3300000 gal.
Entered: 851.1 gal
